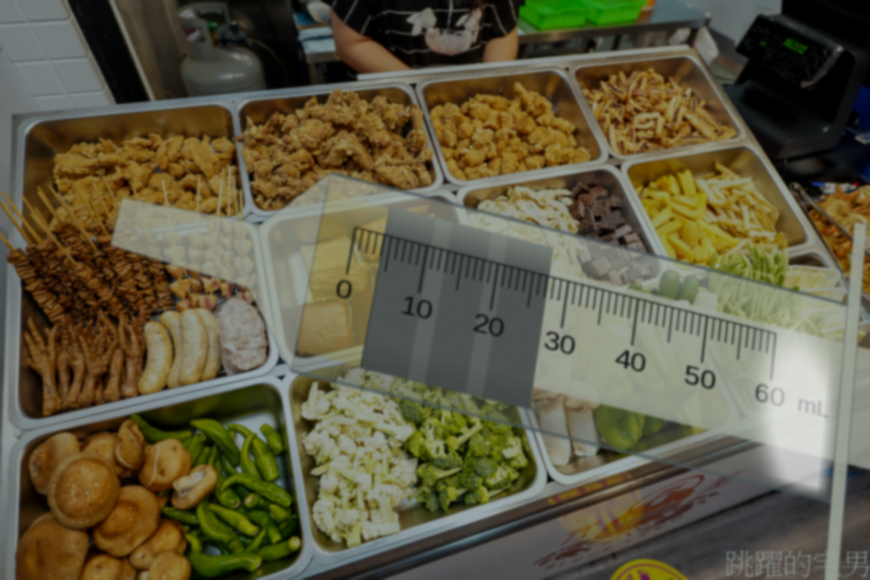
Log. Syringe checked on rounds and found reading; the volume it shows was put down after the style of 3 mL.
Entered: 4 mL
